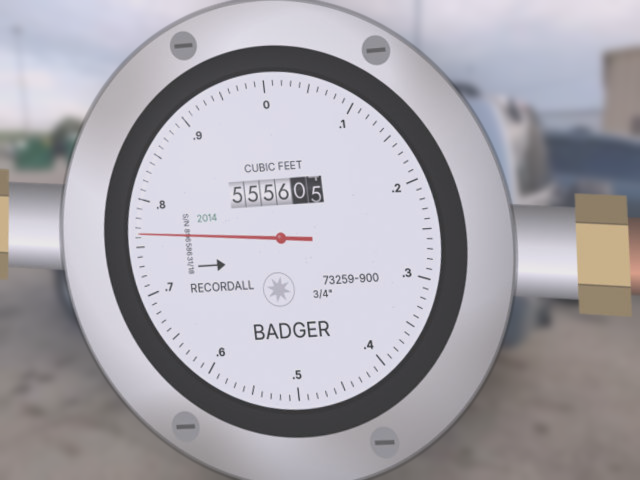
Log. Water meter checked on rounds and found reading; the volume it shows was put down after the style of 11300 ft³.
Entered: 555604.76 ft³
